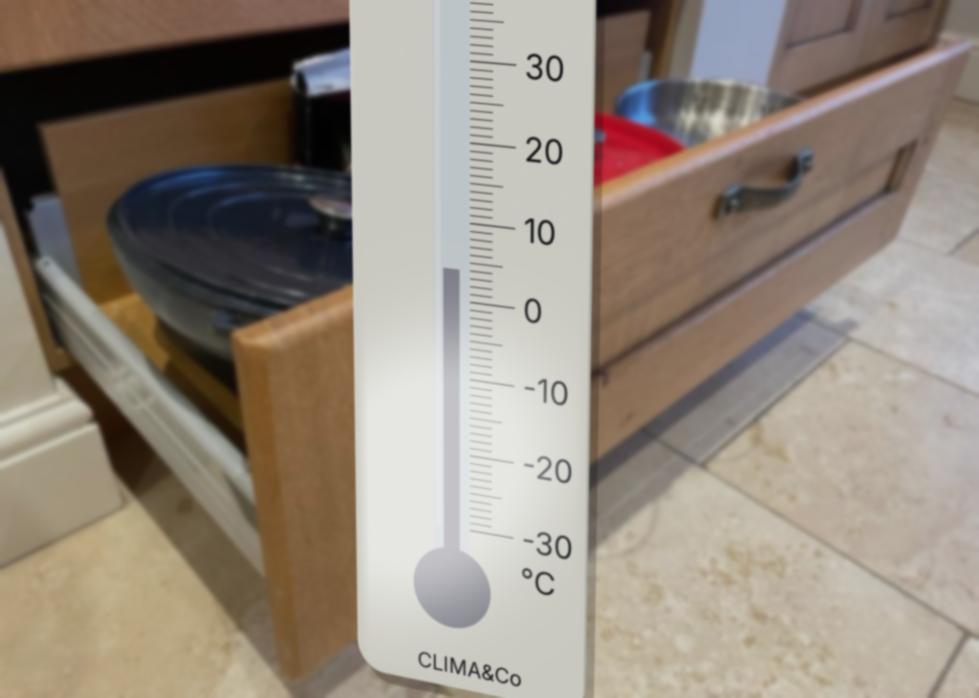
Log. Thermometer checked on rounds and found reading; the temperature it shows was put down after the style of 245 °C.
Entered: 4 °C
